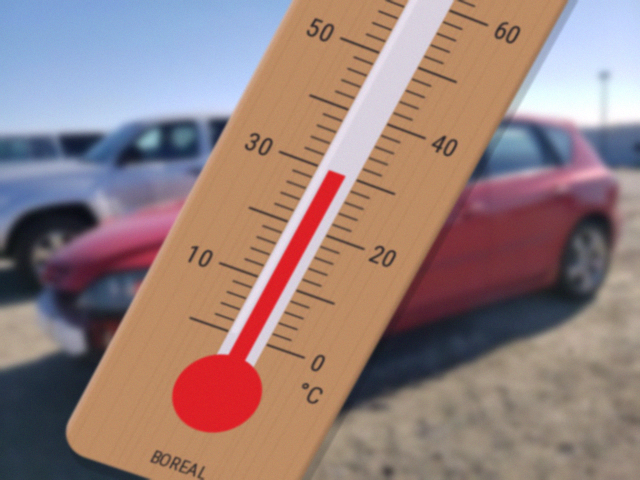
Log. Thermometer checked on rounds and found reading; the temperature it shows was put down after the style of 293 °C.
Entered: 30 °C
